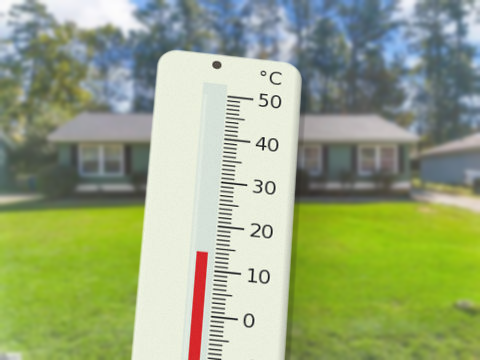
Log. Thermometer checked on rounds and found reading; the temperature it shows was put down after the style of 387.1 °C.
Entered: 14 °C
